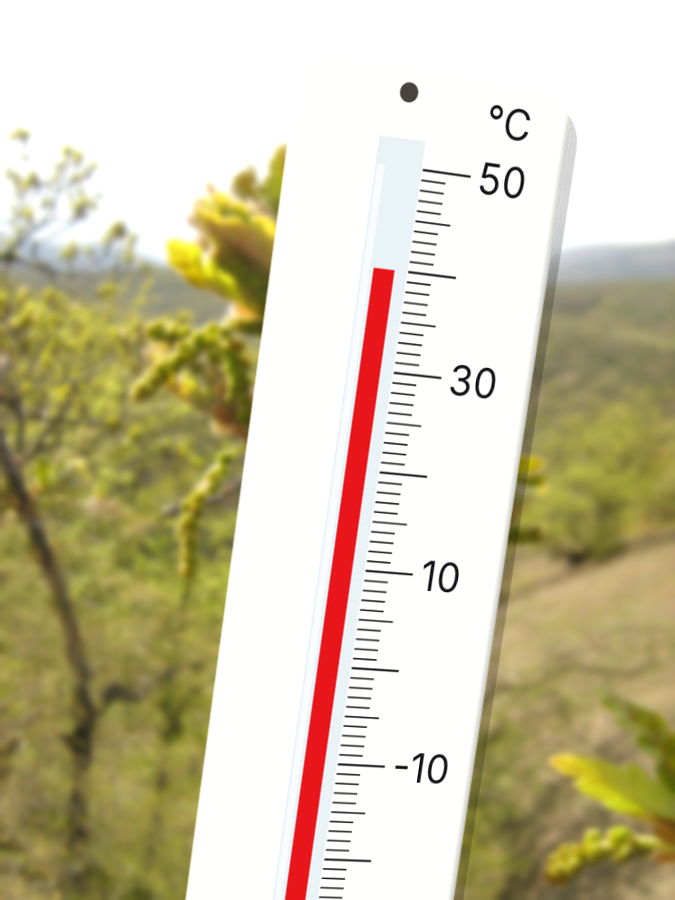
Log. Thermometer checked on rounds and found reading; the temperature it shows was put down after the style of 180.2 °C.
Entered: 40 °C
